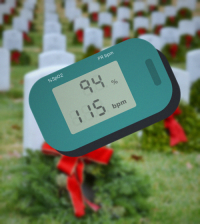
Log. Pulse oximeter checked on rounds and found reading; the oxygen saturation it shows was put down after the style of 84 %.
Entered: 94 %
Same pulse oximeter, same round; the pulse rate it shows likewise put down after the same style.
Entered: 115 bpm
